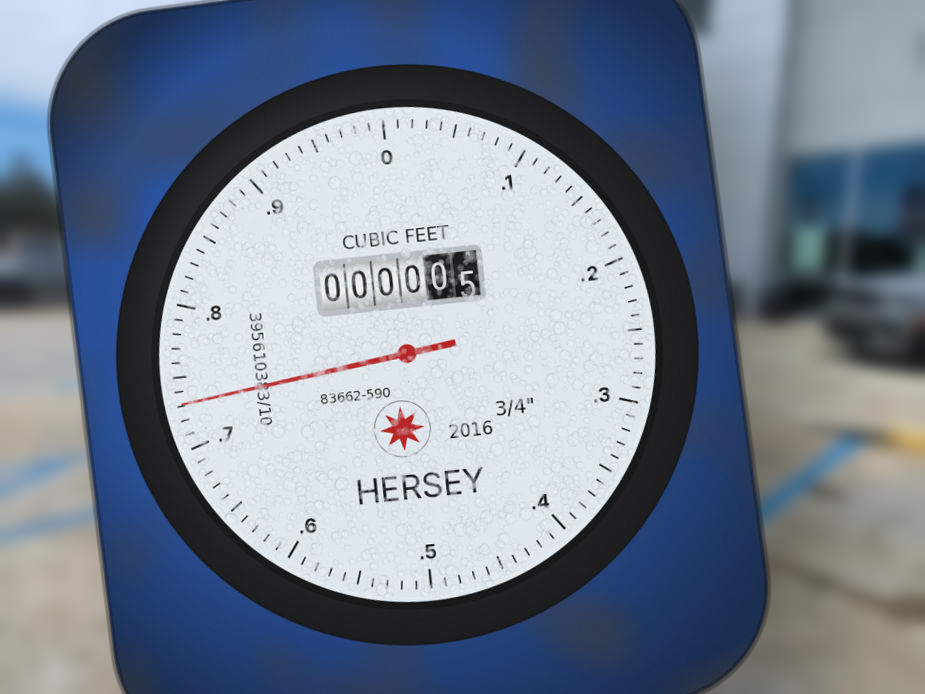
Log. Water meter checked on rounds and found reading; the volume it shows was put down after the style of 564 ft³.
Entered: 4.73 ft³
